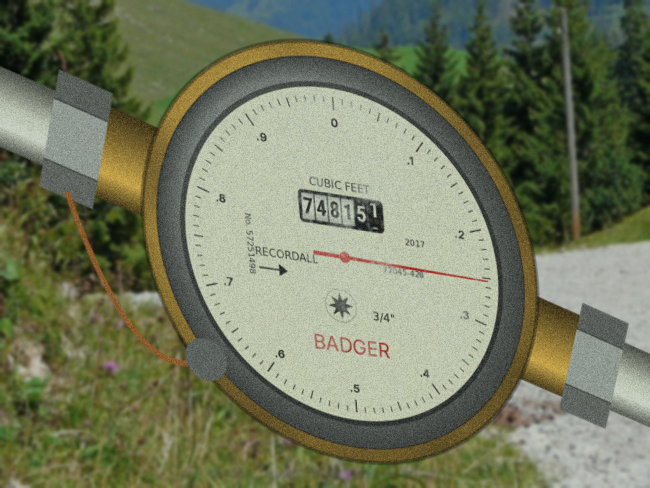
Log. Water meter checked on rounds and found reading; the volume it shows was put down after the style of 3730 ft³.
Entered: 748151.25 ft³
